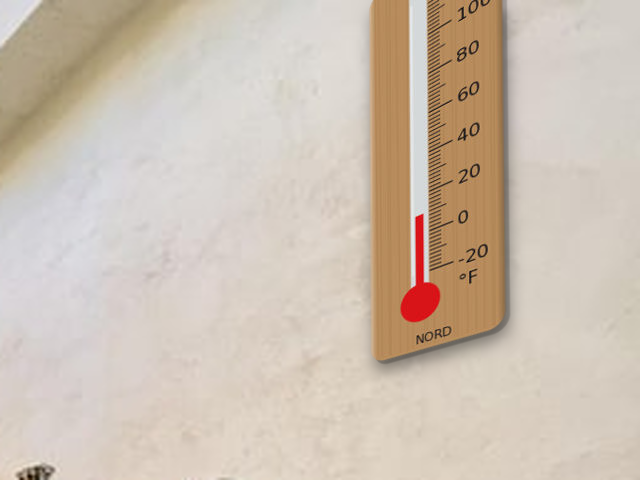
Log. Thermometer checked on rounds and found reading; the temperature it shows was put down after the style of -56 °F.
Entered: 10 °F
